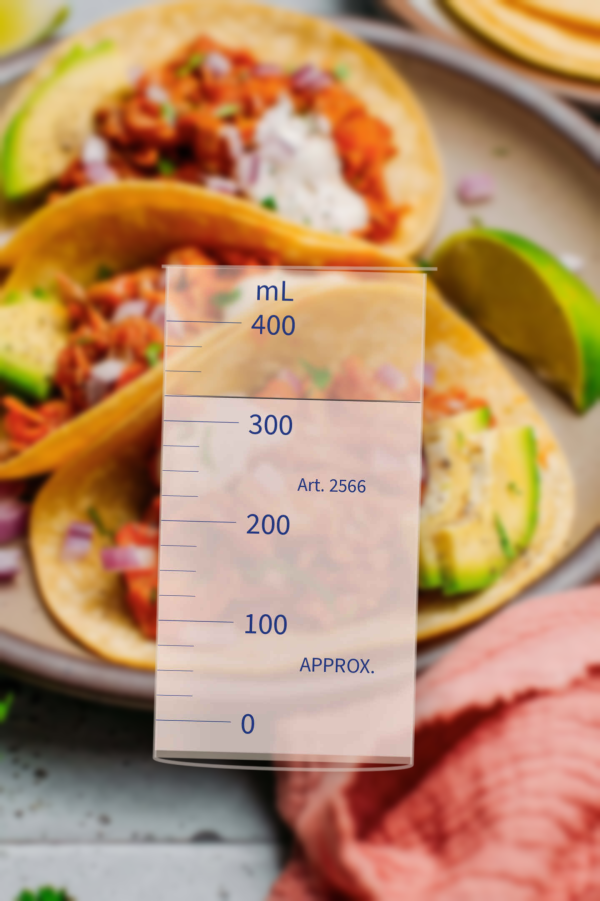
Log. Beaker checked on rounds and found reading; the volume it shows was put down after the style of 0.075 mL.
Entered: 325 mL
